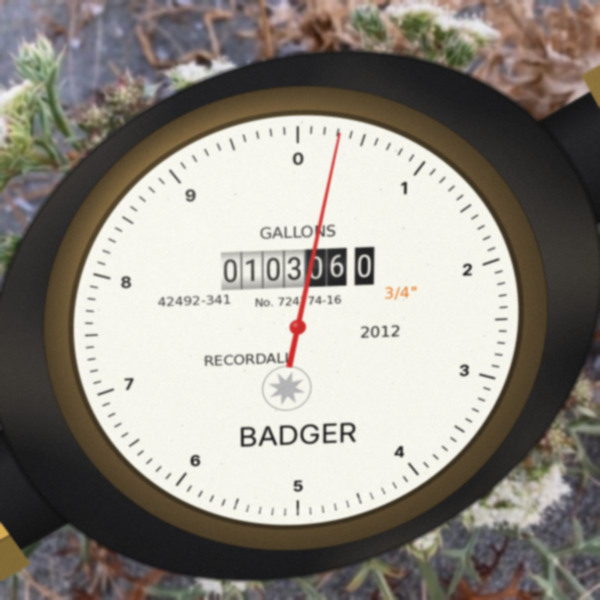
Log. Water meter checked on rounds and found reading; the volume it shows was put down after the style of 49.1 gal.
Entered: 103060.3 gal
